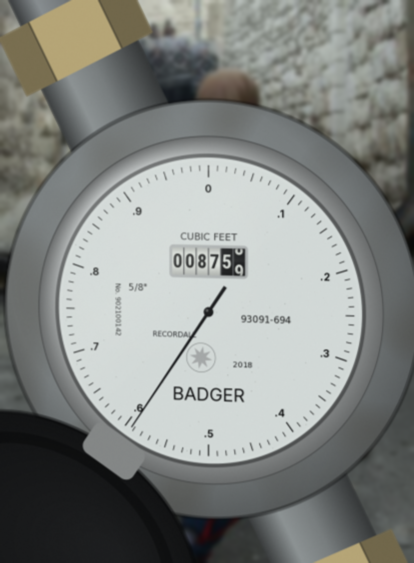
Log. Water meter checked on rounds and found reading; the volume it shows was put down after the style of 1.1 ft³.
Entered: 8758.59 ft³
